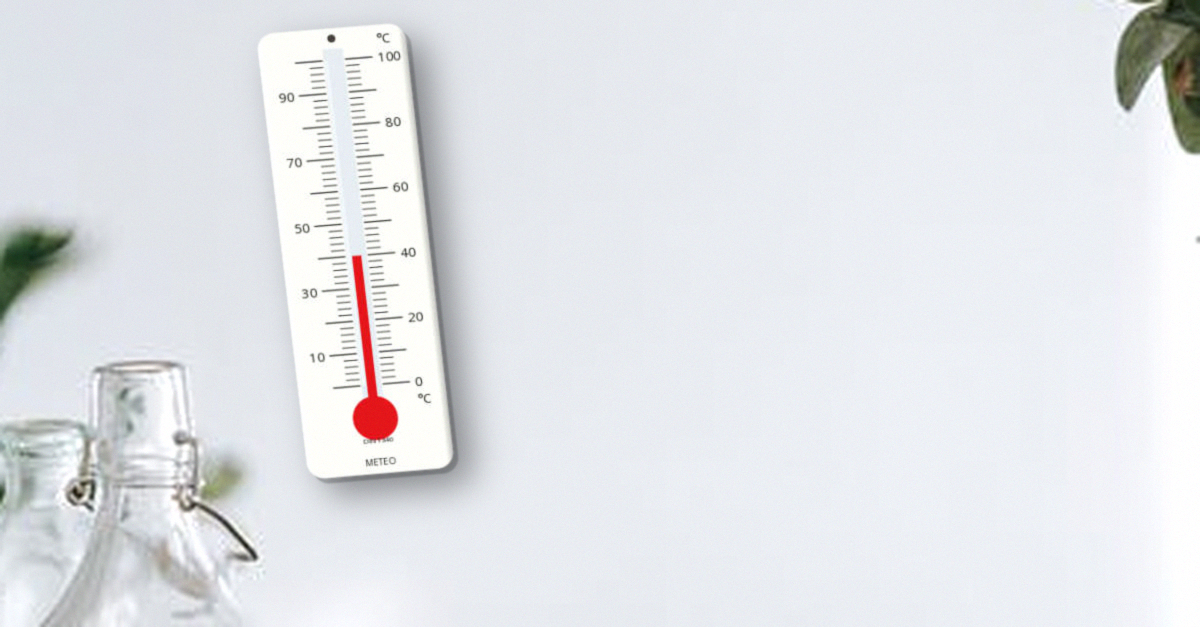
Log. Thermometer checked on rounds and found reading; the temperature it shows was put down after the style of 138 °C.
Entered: 40 °C
